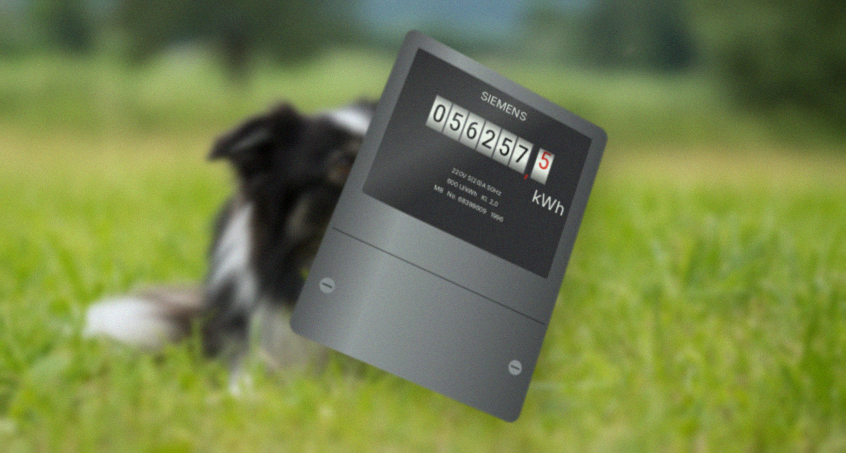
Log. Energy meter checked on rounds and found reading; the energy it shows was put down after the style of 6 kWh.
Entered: 56257.5 kWh
